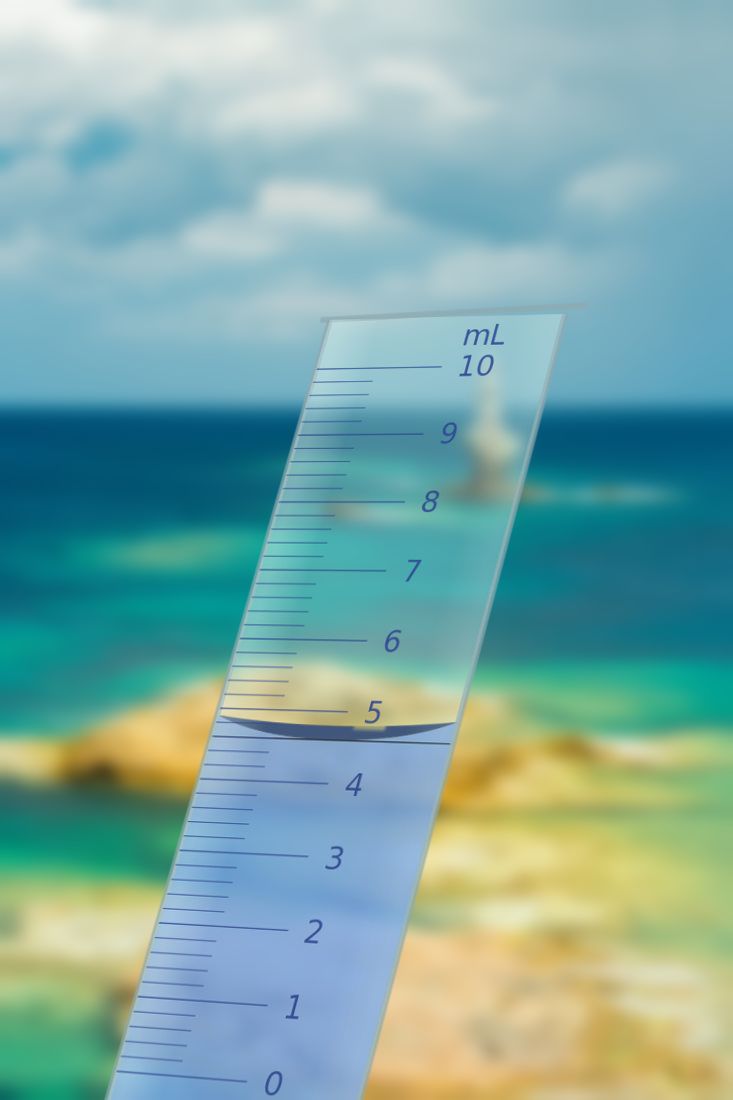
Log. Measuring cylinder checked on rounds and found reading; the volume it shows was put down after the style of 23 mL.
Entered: 4.6 mL
